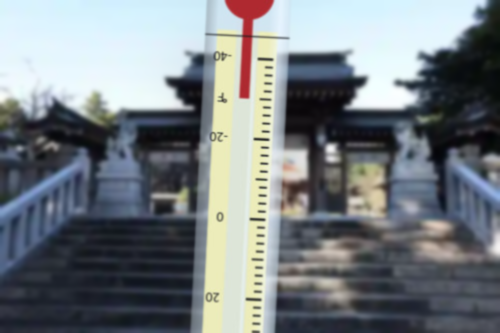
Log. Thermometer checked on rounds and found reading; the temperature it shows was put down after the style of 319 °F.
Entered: -30 °F
